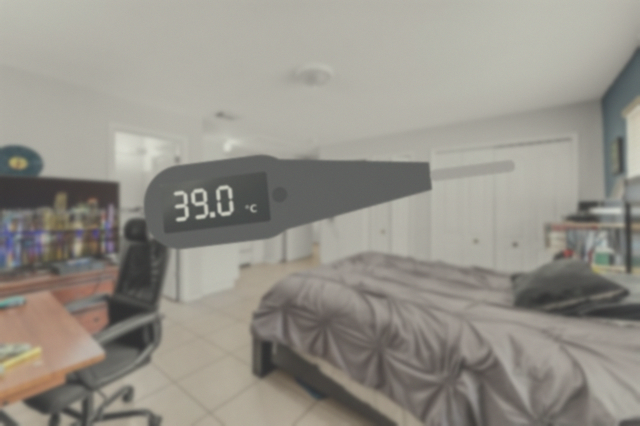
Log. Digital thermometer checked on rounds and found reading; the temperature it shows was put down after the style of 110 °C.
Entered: 39.0 °C
